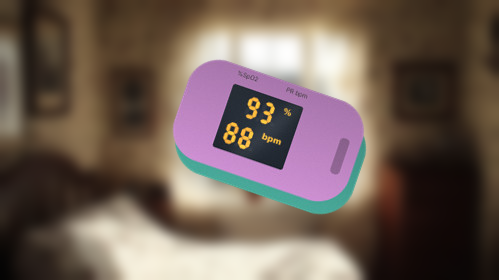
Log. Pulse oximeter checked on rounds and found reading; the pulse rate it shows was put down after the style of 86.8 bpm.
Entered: 88 bpm
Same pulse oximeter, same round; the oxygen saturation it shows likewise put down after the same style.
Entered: 93 %
